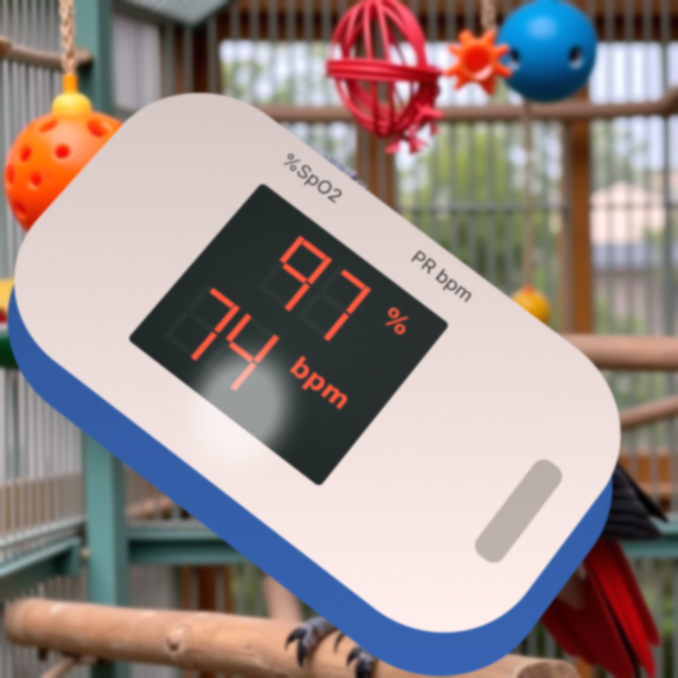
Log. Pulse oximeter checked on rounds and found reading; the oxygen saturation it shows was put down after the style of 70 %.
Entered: 97 %
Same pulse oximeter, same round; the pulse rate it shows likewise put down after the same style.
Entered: 74 bpm
